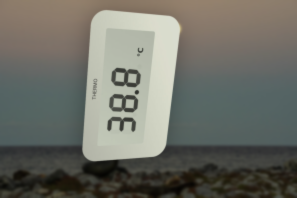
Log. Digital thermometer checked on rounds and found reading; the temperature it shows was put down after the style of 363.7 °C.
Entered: 38.8 °C
